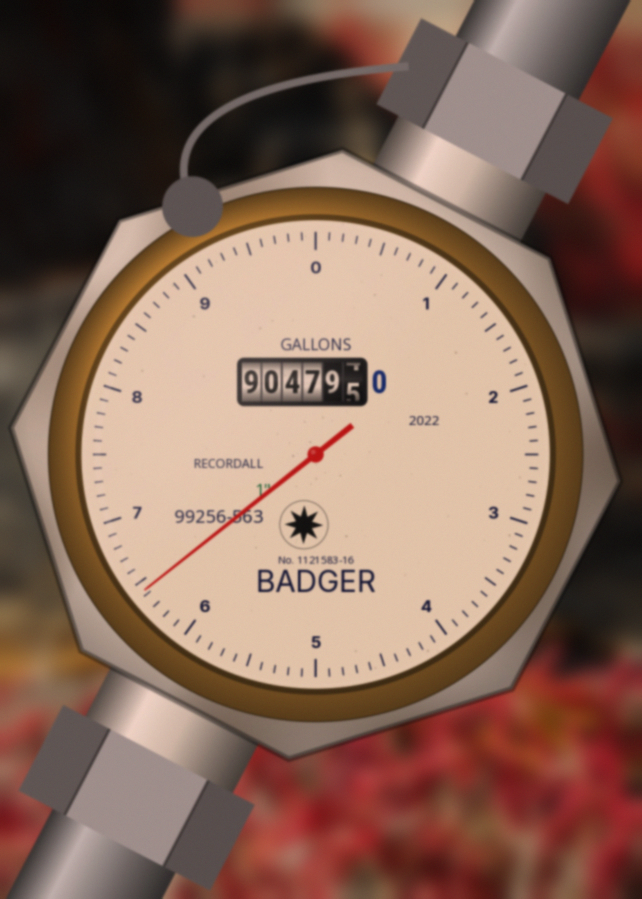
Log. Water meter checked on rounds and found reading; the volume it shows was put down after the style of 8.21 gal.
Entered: 9047946.4 gal
